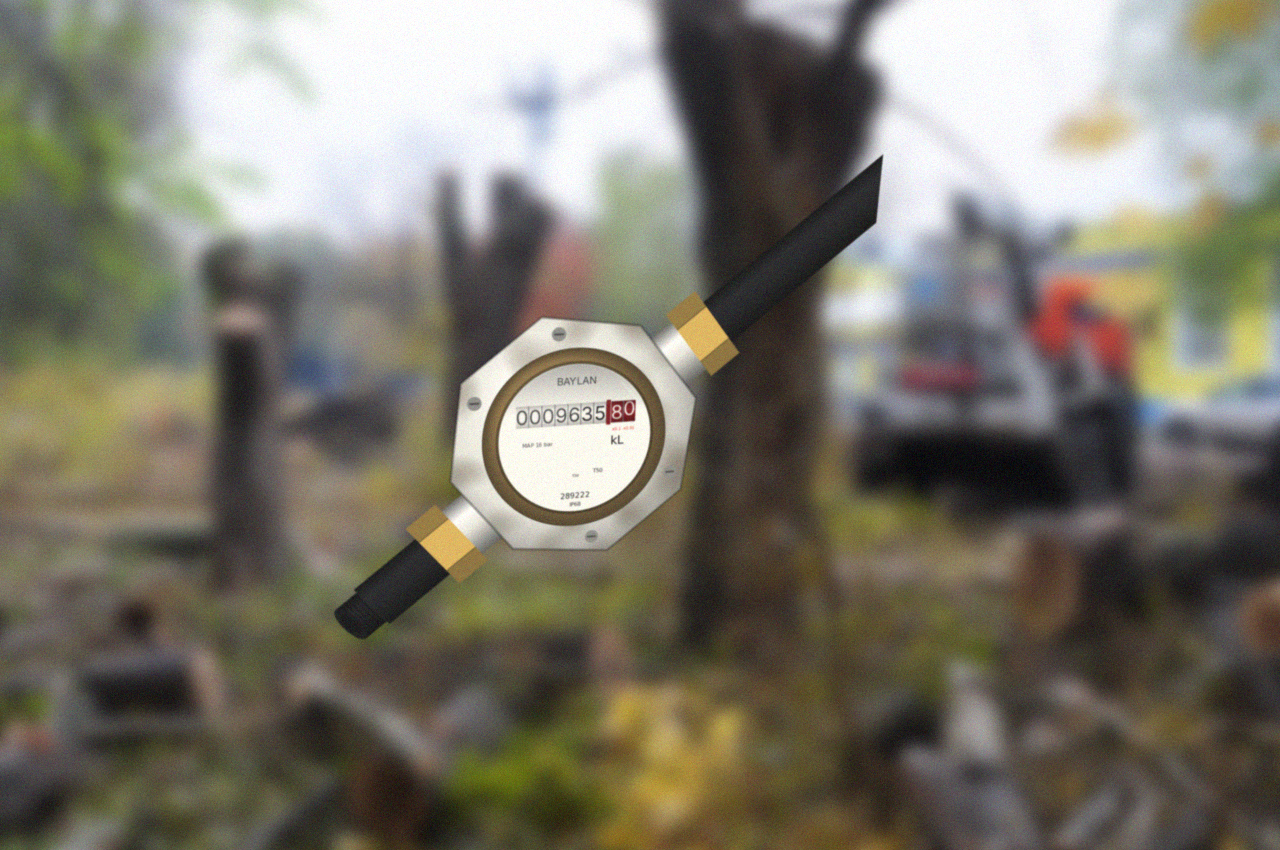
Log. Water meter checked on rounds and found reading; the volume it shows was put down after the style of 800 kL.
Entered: 9635.80 kL
